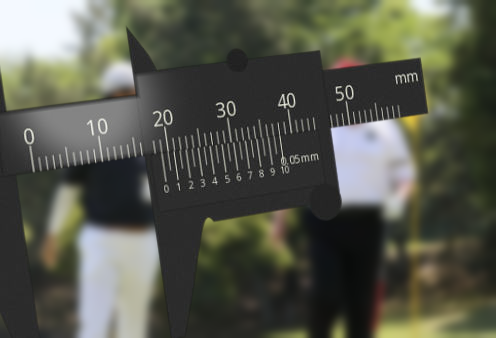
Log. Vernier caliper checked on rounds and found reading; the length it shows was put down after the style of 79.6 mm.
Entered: 19.0 mm
